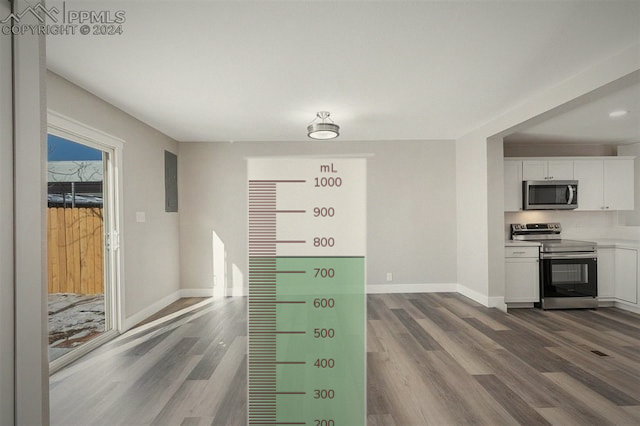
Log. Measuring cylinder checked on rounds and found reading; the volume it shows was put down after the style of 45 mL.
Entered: 750 mL
